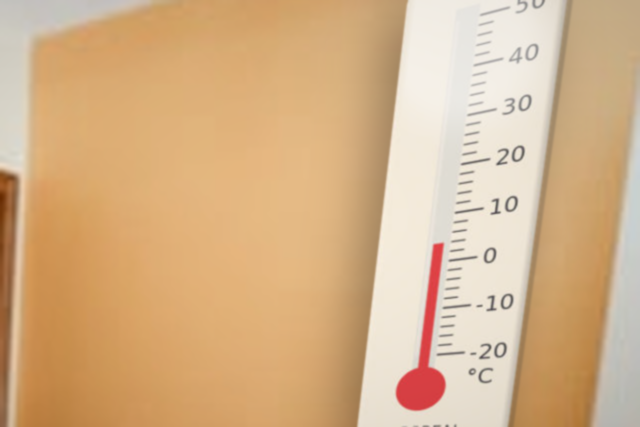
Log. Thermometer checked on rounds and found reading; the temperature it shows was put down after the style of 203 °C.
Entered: 4 °C
